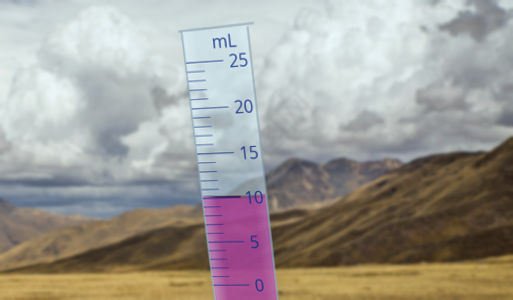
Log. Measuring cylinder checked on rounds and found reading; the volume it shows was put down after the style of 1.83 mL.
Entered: 10 mL
